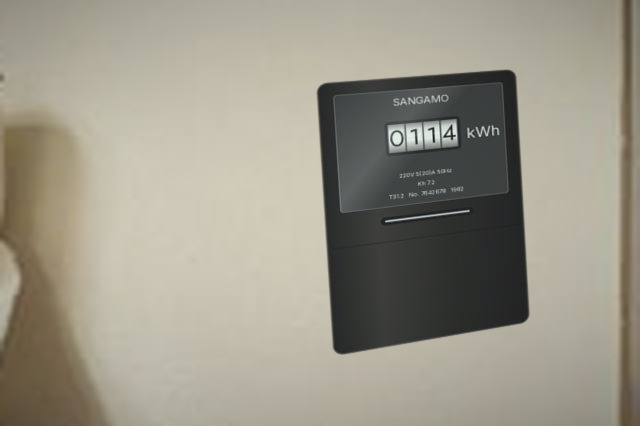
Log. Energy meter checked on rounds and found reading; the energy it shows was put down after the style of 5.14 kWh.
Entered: 114 kWh
